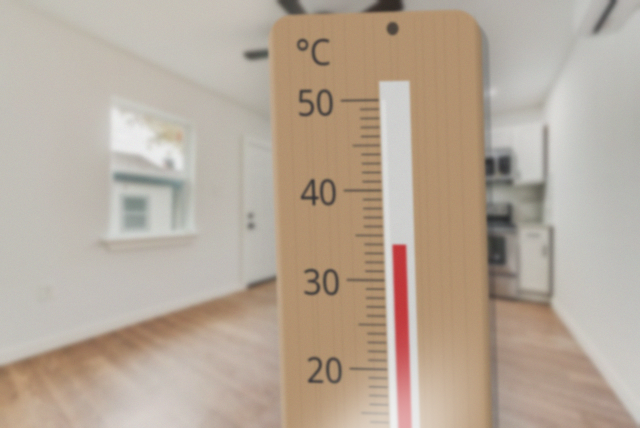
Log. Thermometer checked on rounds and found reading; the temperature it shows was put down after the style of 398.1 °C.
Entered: 34 °C
